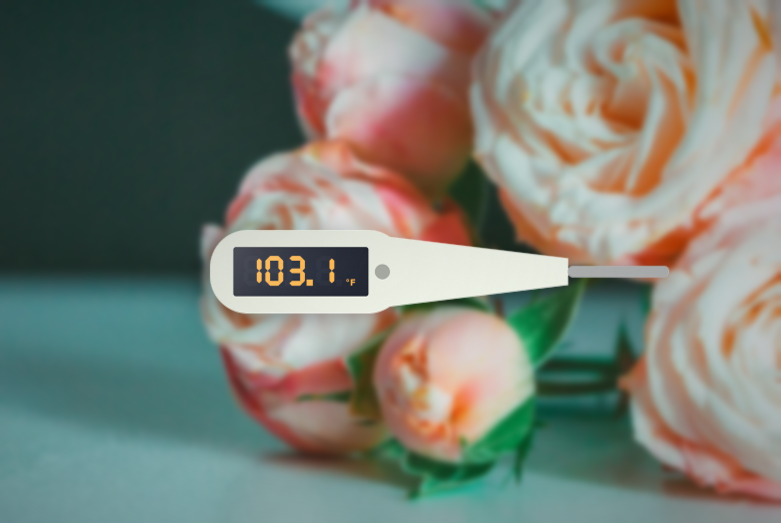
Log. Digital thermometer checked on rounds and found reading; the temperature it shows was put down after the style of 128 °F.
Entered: 103.1 °F
